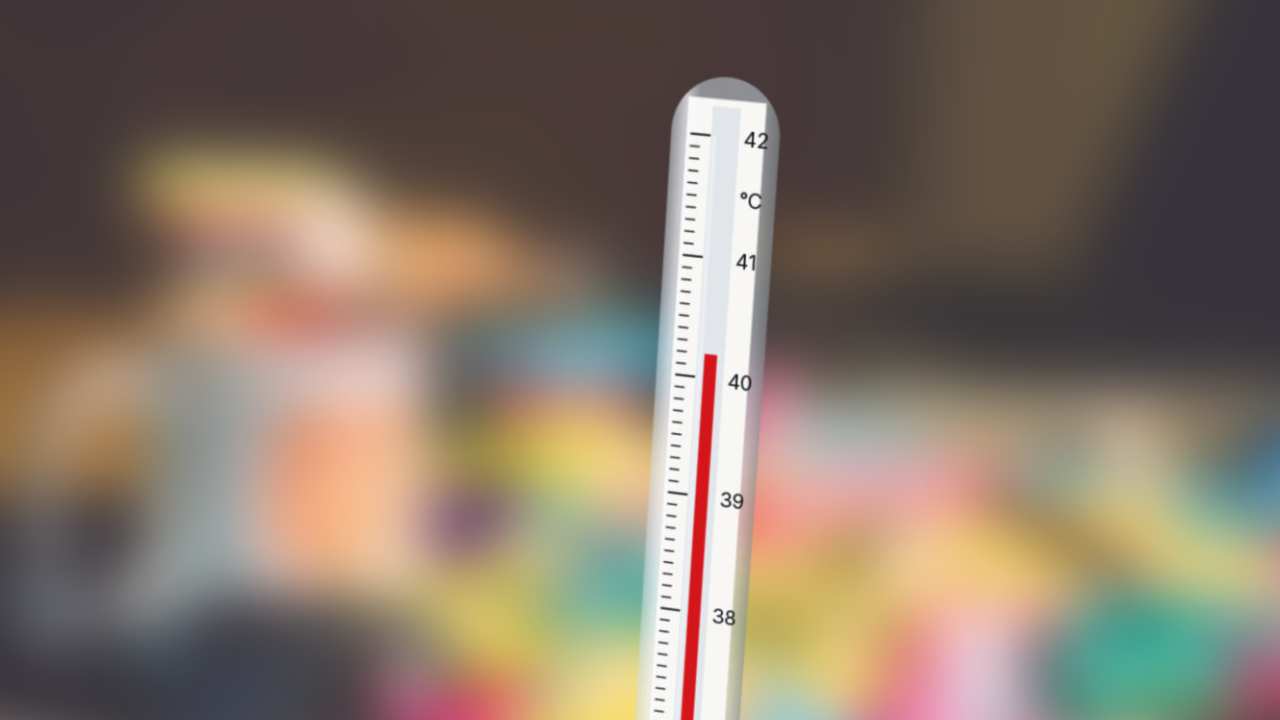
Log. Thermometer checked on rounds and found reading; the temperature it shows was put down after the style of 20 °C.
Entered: 40.2 °C
